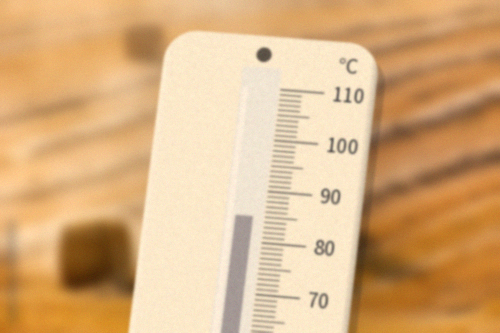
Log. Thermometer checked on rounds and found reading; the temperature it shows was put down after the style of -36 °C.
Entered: 85 °C
